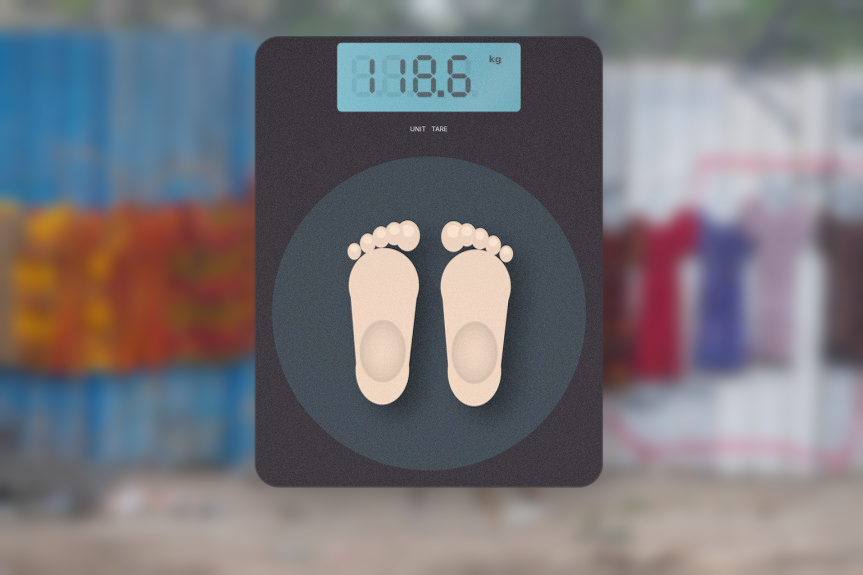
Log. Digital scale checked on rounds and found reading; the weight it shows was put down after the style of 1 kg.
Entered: 118.6 kg
